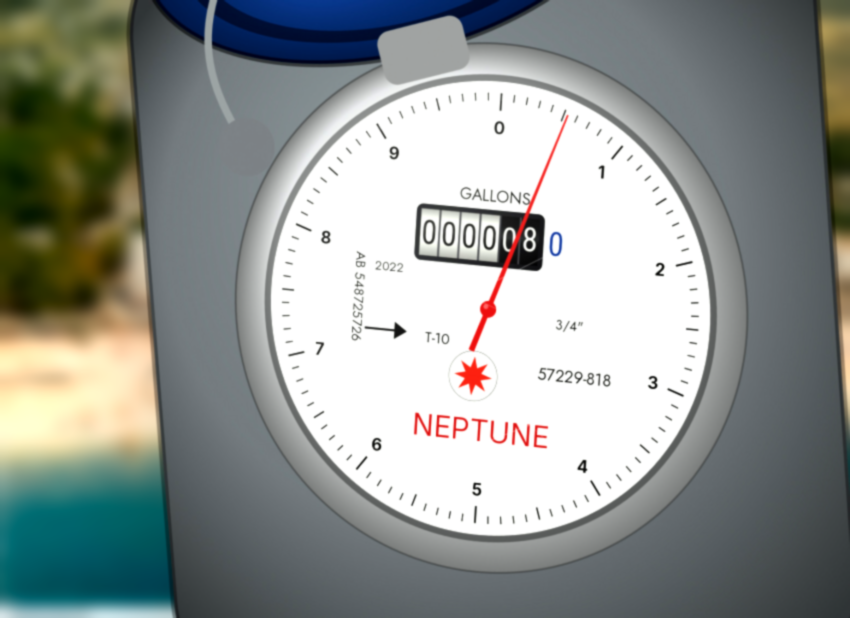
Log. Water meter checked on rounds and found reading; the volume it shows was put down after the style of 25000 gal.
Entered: 80.5 gal
